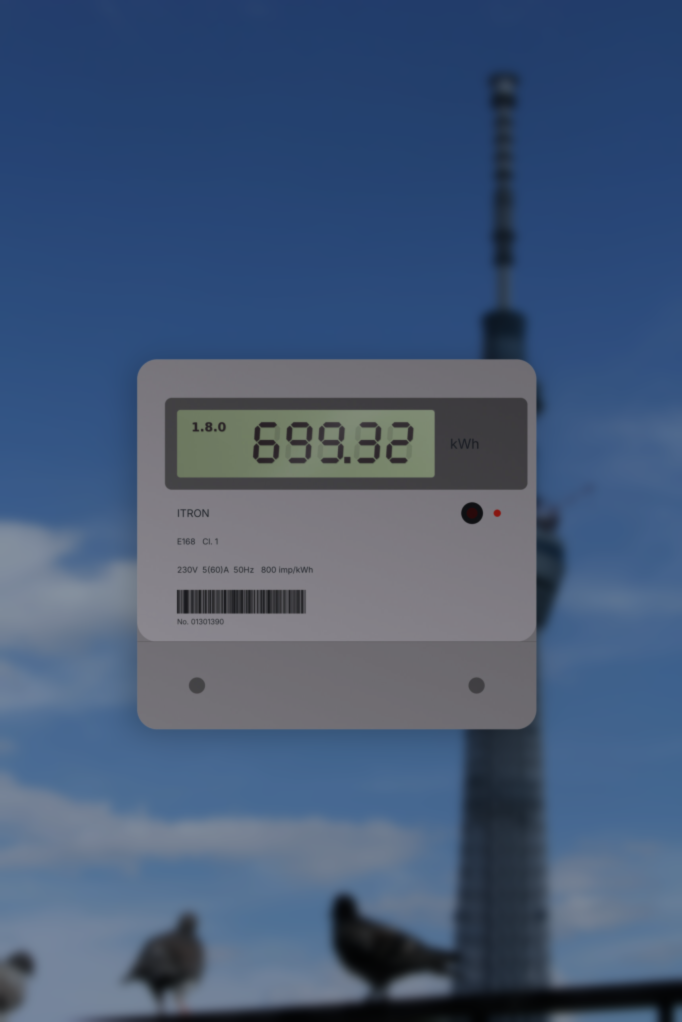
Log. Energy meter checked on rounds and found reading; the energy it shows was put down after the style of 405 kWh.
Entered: 699.32 kWh
